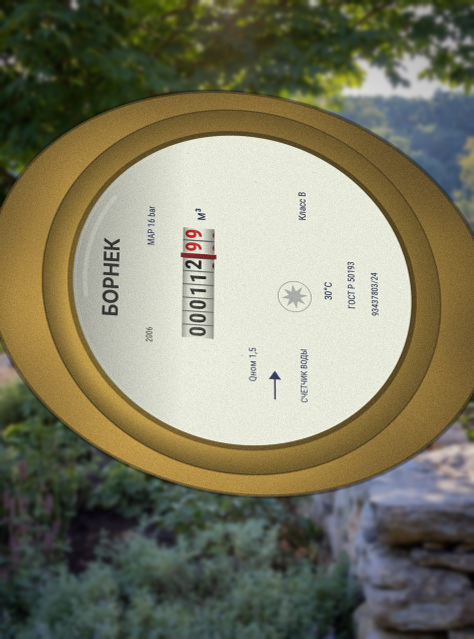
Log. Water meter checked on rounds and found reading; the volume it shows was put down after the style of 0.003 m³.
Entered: 112.99 m³
